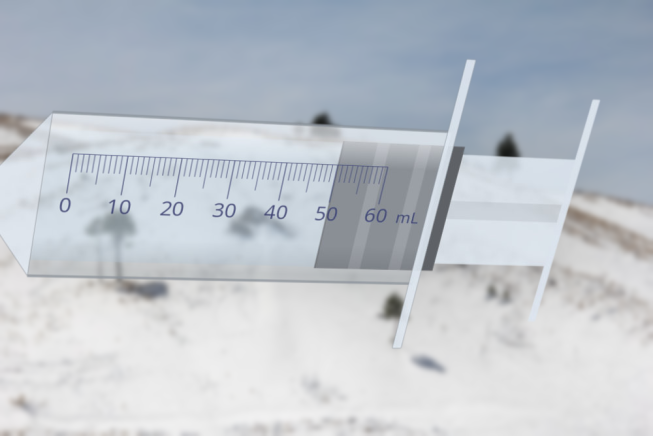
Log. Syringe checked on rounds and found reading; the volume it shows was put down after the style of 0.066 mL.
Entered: 50 mL
